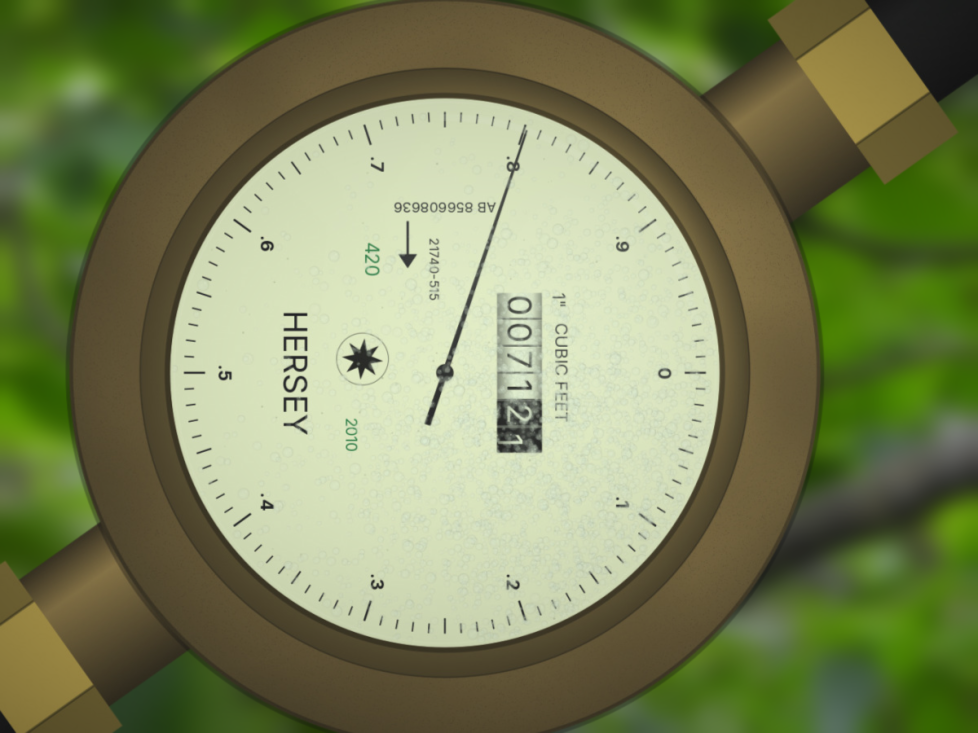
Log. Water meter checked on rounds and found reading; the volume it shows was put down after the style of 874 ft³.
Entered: 7120.80 ft³
